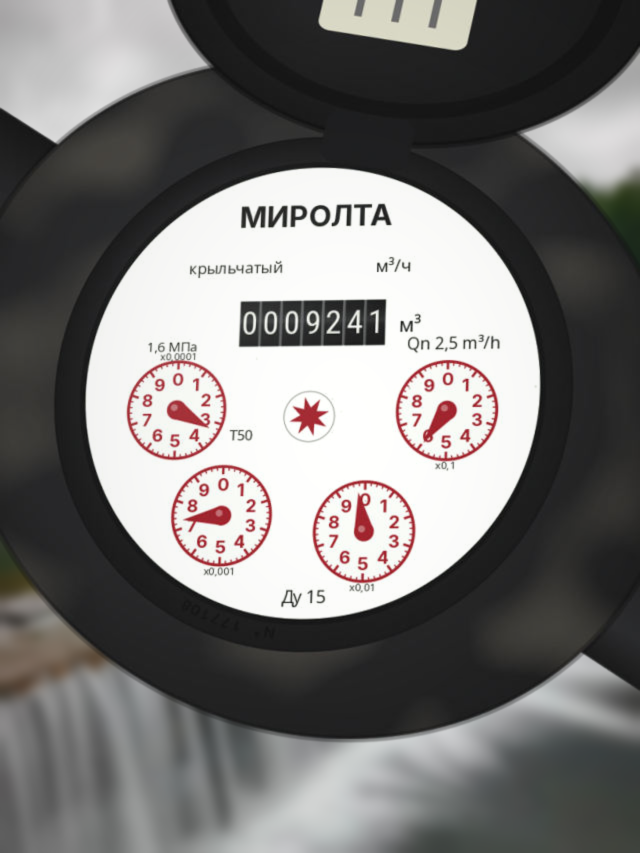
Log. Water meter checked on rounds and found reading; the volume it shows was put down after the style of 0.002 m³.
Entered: 9241.5973 m³
